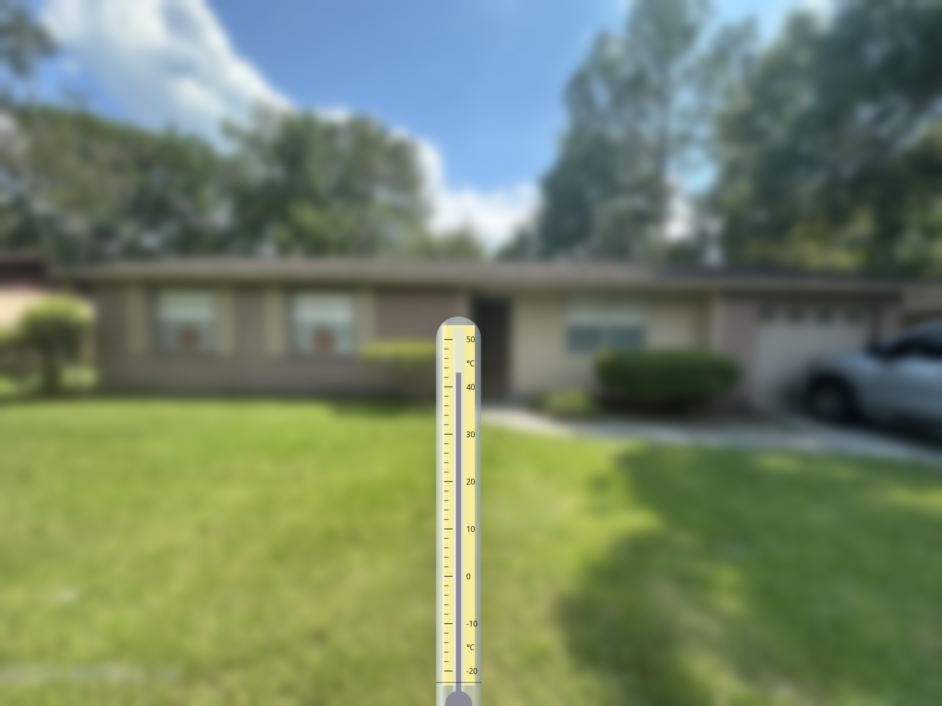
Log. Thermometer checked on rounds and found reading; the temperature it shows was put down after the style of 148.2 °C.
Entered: 43 °C
